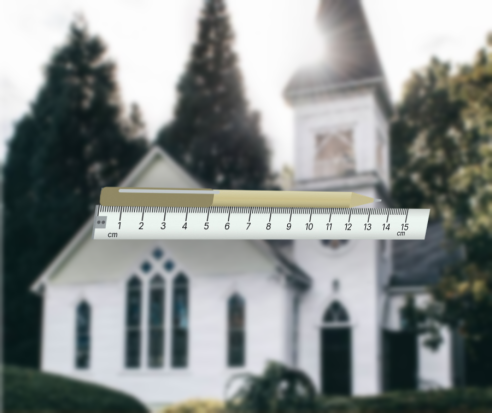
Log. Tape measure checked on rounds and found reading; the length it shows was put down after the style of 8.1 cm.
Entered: 13.5 cm
